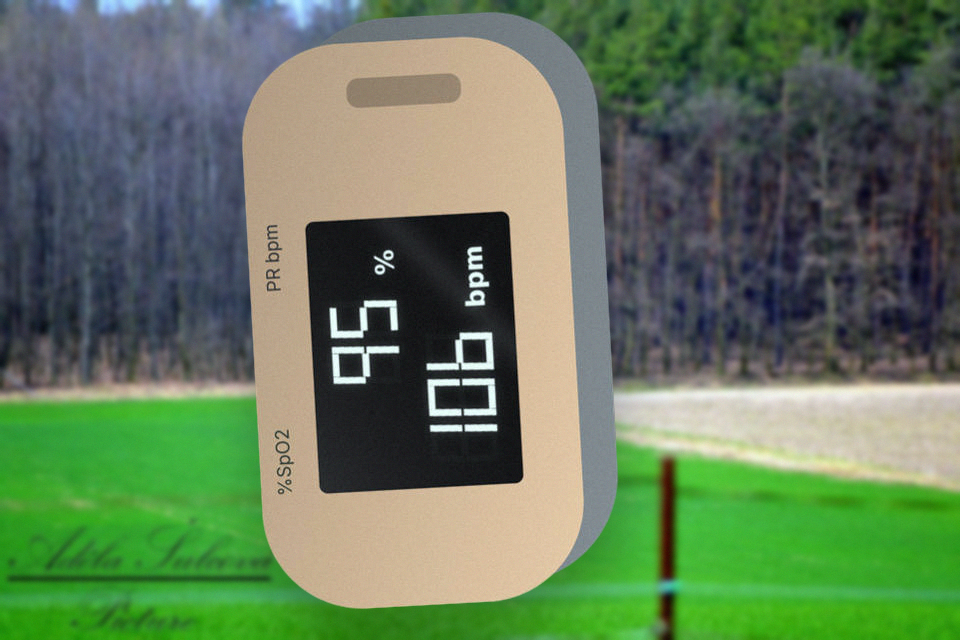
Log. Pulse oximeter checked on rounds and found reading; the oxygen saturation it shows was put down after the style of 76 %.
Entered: 95 %
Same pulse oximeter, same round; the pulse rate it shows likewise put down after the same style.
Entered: 106 bpm
